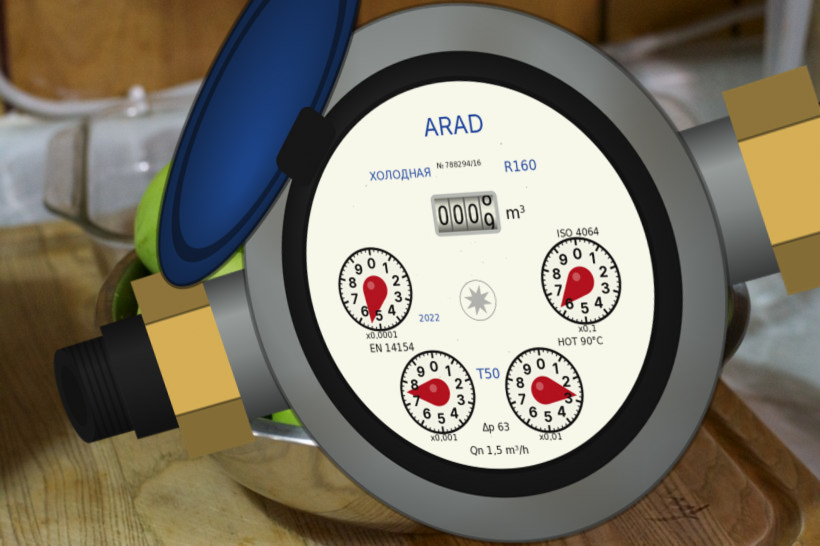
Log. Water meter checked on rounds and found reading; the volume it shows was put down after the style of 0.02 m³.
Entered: 8.6275 m³
